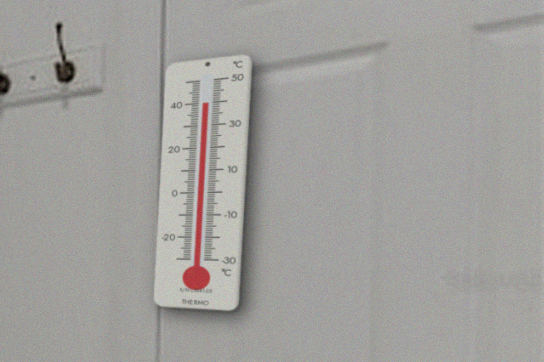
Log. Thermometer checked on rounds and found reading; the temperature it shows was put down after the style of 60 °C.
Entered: 40 °C
